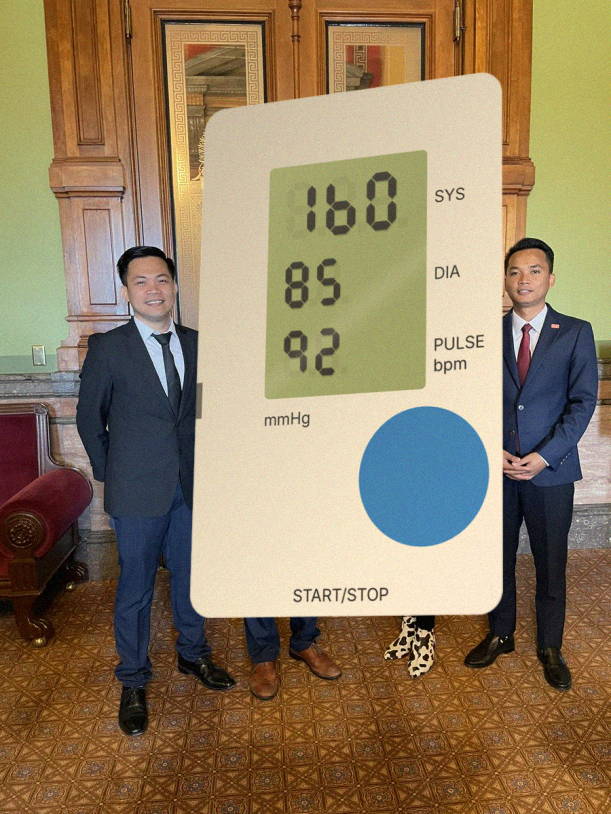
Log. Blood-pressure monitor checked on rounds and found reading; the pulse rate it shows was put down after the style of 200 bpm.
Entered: 92 bpm
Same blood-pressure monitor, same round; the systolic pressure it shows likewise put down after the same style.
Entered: 160 mmHg
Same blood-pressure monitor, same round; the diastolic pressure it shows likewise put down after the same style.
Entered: 85 mmHg
